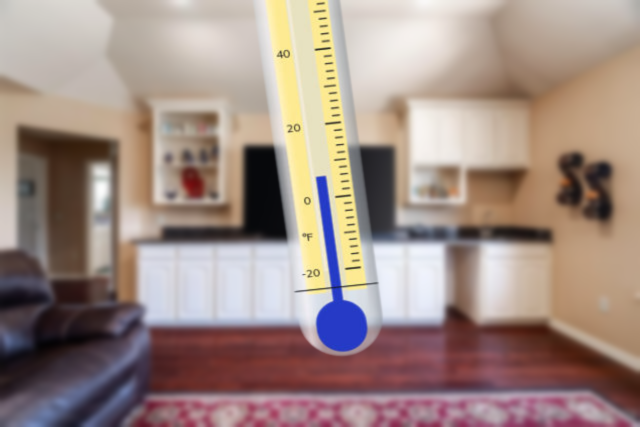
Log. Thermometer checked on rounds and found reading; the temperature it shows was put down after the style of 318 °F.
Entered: 6 °F
